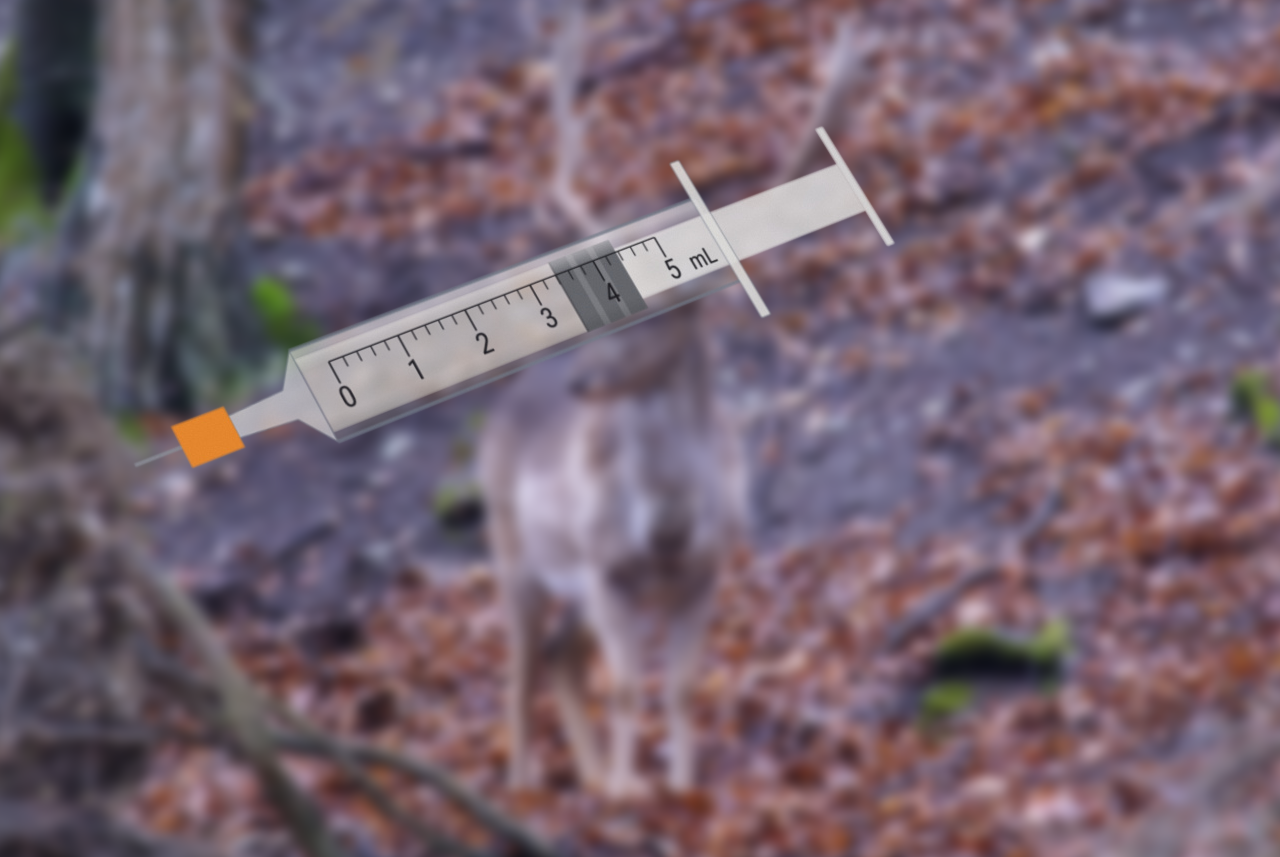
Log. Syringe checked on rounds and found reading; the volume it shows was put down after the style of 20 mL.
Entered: 3.4 mL
